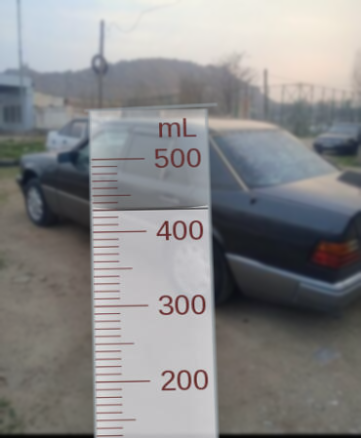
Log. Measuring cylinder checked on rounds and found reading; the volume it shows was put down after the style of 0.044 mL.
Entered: 430 mL
